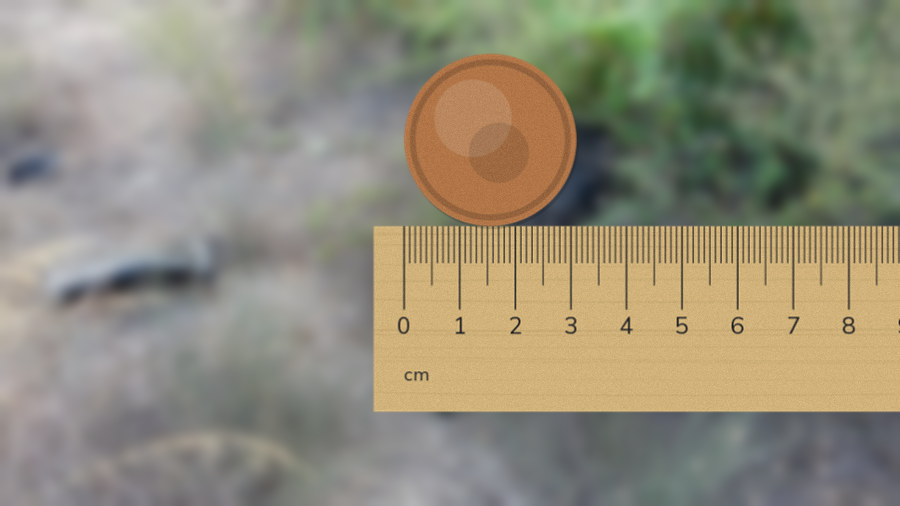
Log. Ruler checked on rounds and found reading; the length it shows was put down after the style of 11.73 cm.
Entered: 3.1 cm
